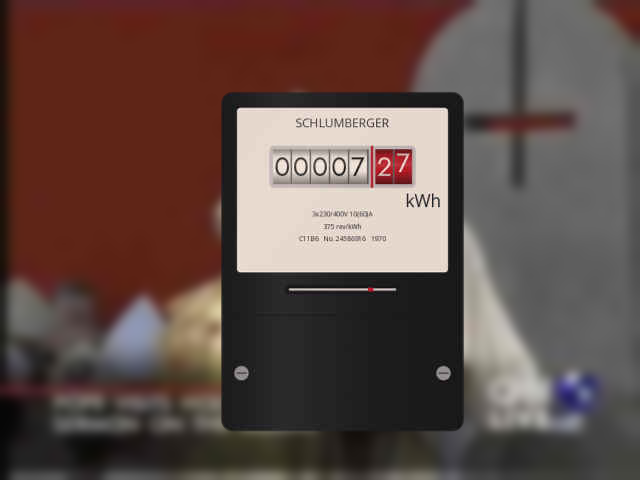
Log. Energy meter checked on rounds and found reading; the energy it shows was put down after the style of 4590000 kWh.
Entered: 7.27 kWh
